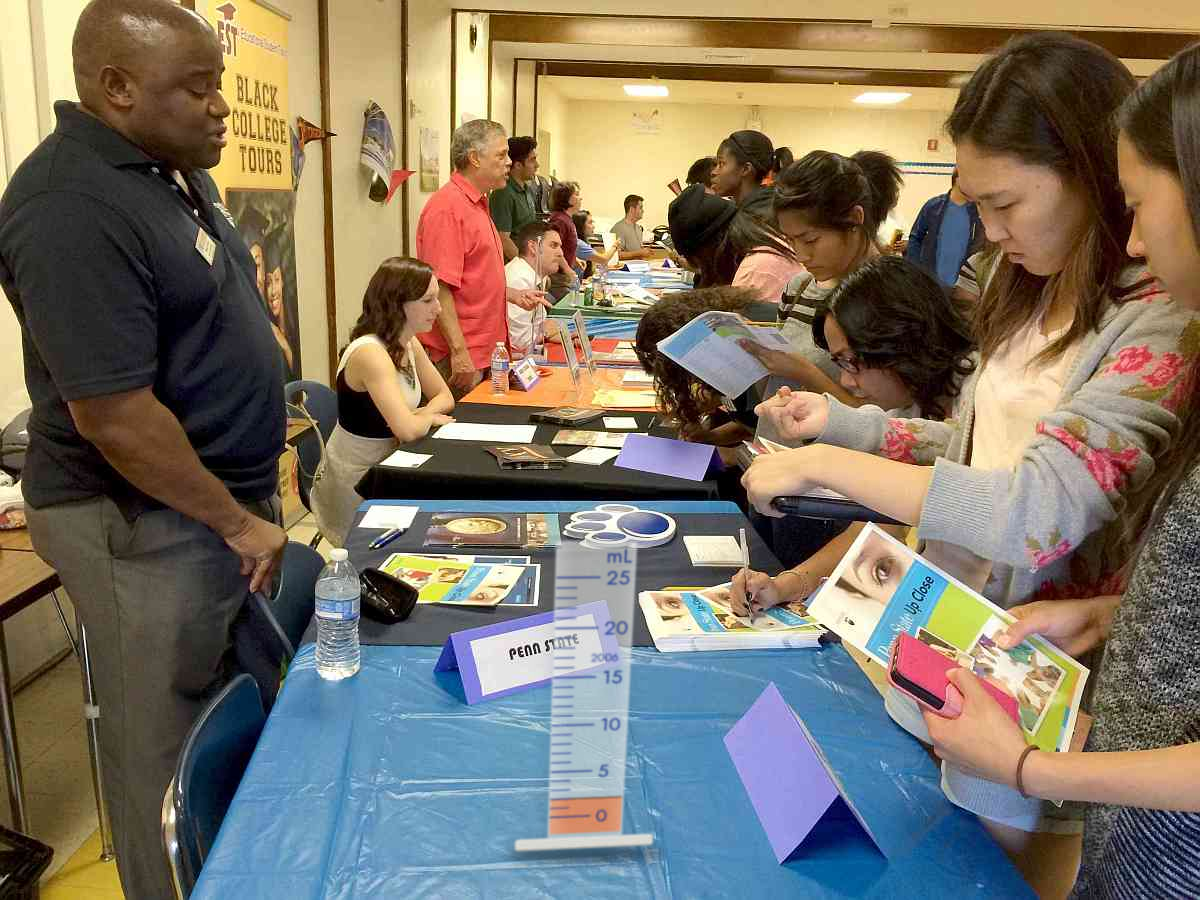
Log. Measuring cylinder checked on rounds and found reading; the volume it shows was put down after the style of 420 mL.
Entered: 2 mL
